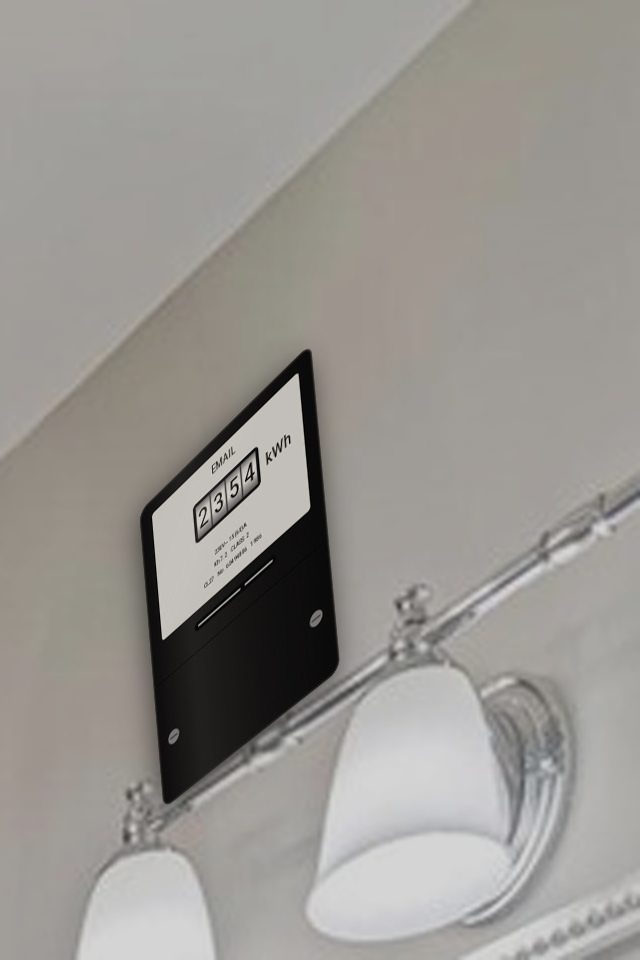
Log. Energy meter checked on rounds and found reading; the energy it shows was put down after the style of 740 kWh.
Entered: 2354 kWh
